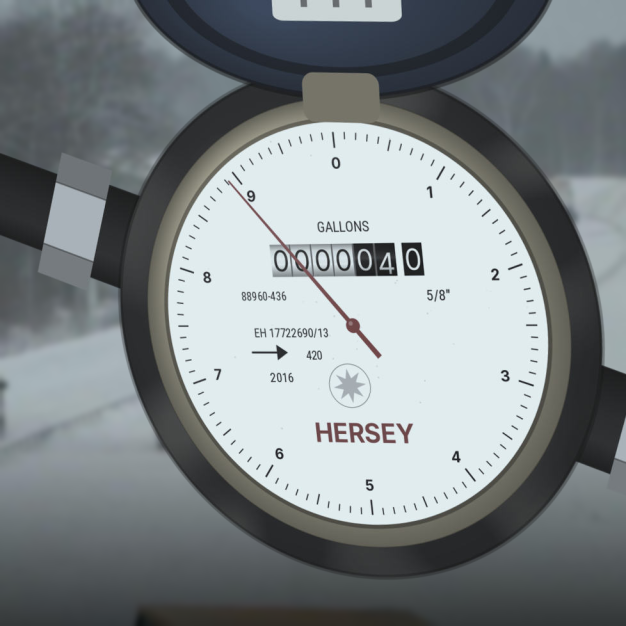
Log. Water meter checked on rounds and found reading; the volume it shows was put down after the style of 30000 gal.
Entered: 38.9 gal
